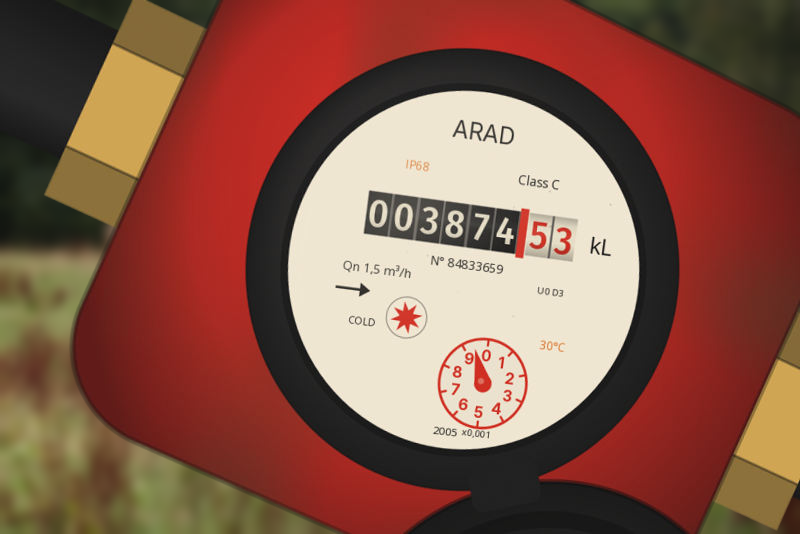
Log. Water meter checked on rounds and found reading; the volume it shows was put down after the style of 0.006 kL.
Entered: 3874.529 kL
